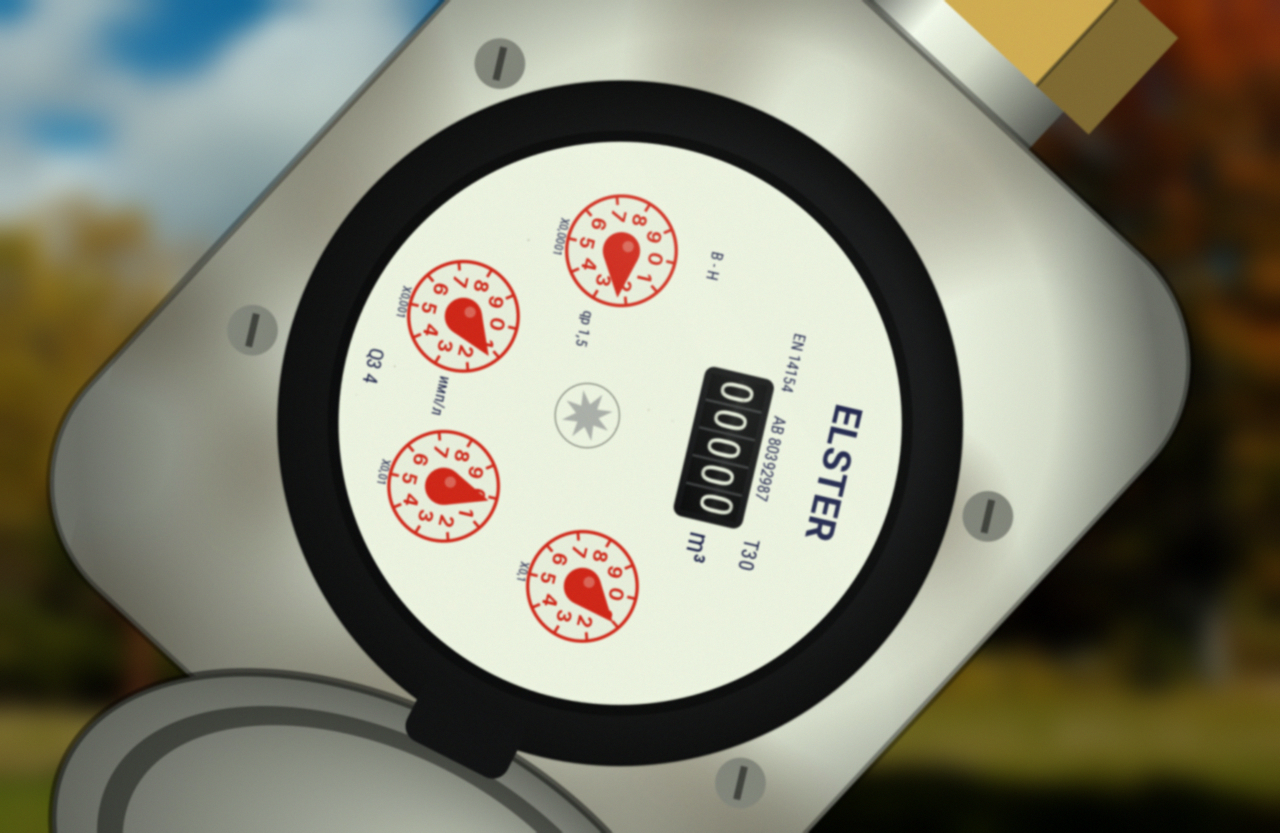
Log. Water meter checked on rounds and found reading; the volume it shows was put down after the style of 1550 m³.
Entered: 0.1012 m³
